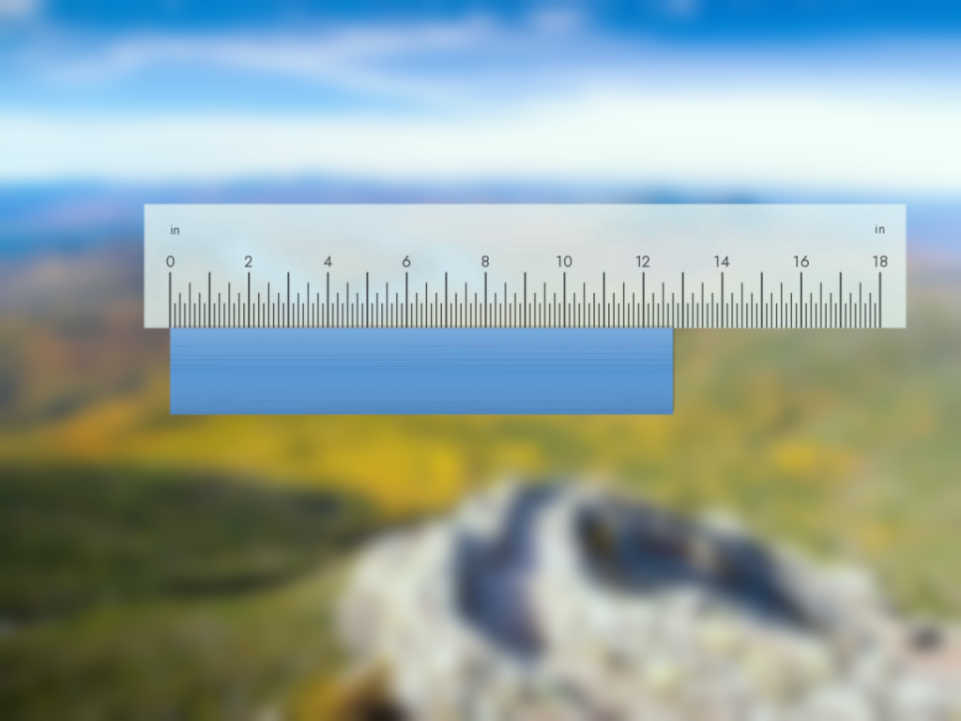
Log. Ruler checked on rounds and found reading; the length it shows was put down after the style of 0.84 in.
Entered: 12.75 in
